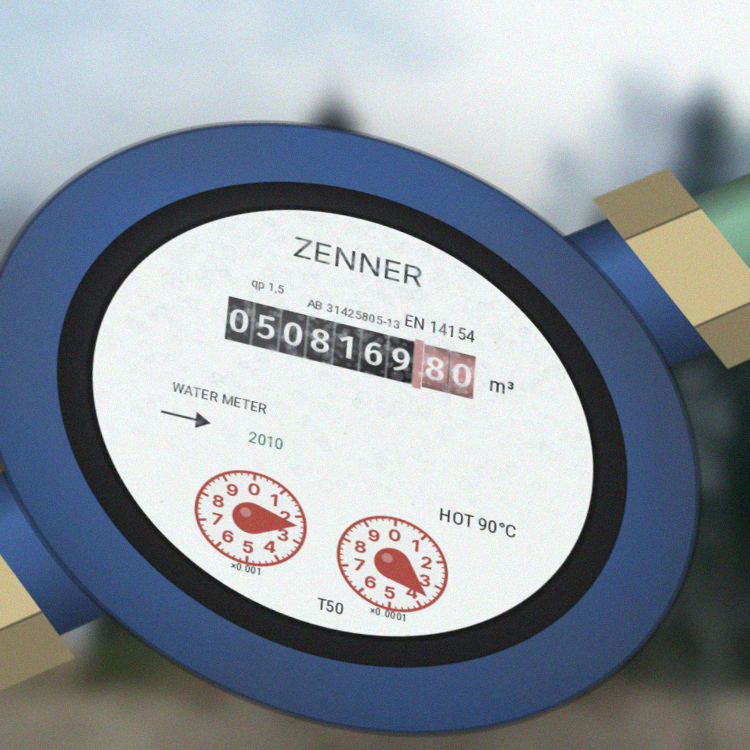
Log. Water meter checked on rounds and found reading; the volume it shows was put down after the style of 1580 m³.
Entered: 508169.8023 m³
